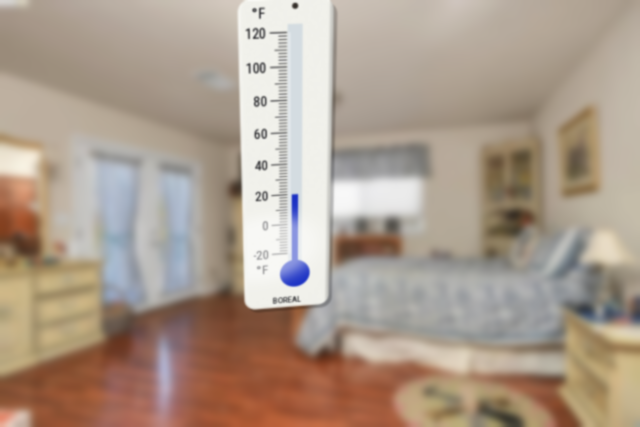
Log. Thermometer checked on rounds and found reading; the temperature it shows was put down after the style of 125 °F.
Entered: 20 °F
